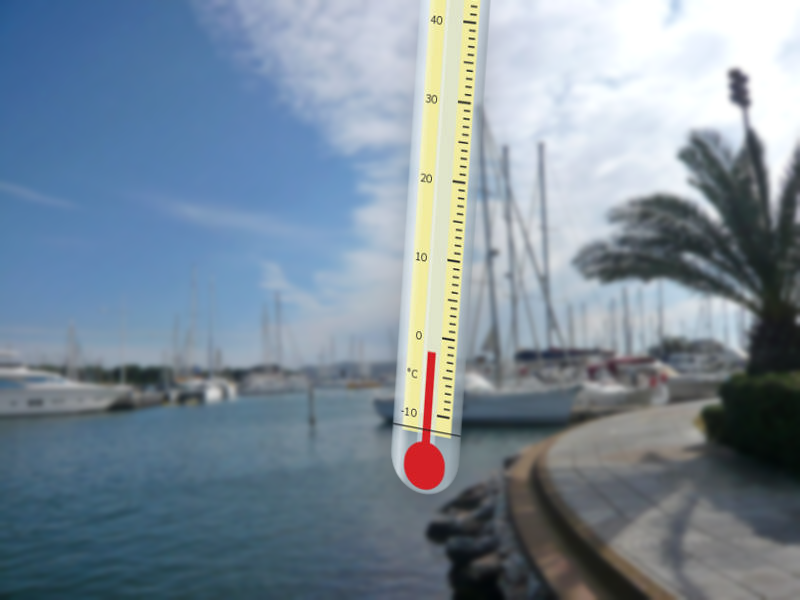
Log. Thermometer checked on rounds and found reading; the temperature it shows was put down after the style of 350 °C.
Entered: -2 °C
